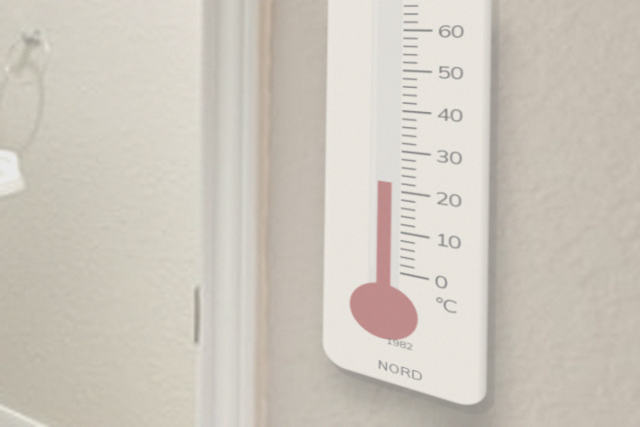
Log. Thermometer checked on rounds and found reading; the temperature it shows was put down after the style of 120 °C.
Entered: 22 °C
